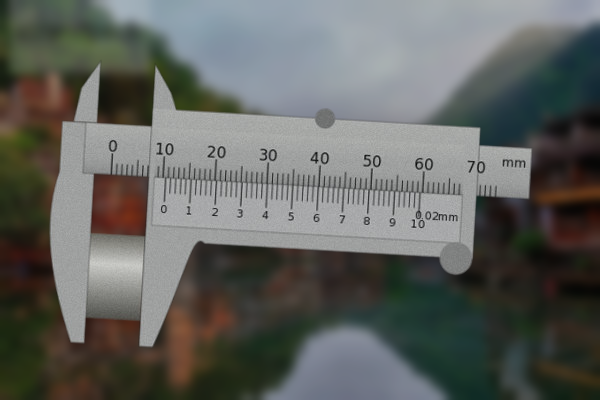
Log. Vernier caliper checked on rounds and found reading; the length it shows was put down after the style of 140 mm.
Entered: 10.5 mm
